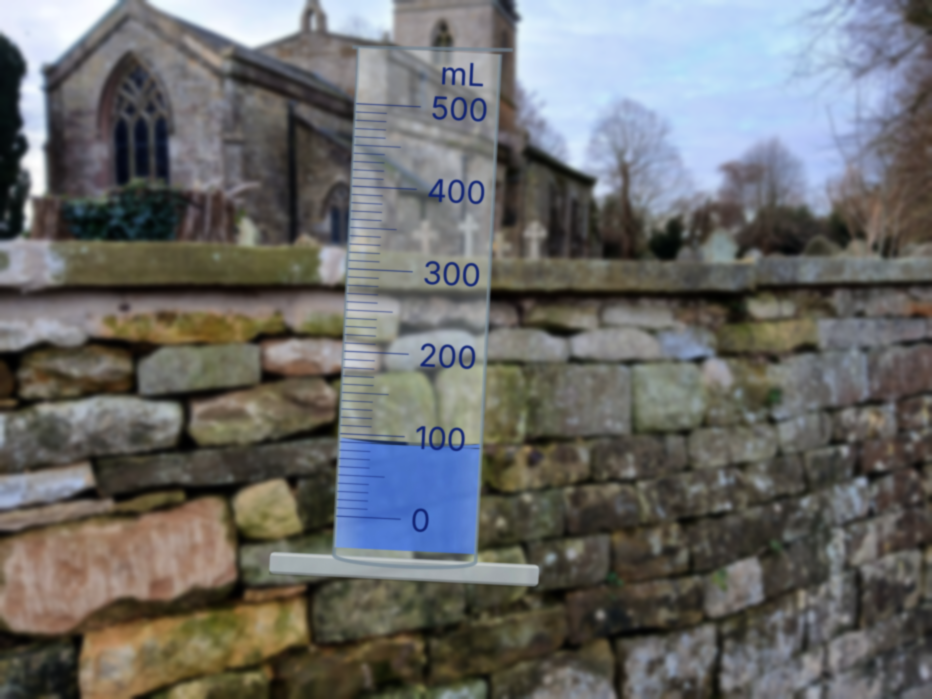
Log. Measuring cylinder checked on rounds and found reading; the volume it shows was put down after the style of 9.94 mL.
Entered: 90 mL
